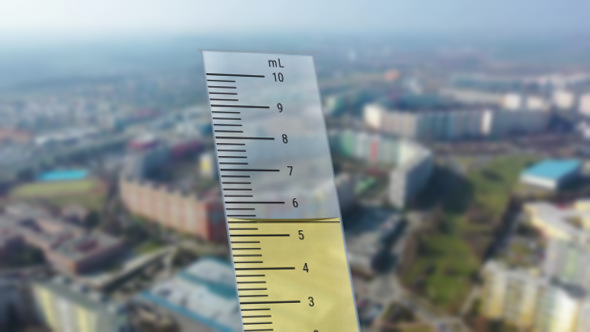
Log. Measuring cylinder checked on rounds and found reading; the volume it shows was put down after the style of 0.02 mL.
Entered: 5.4 mL
